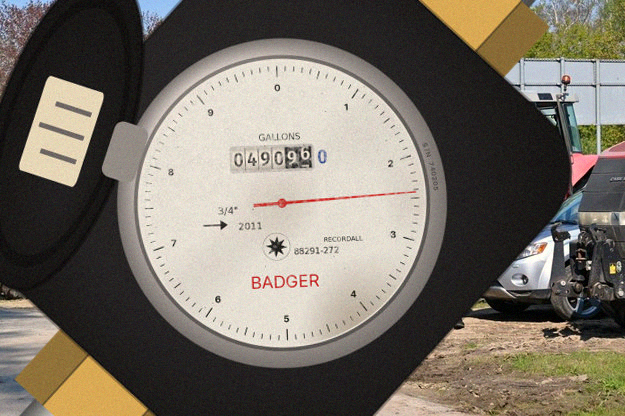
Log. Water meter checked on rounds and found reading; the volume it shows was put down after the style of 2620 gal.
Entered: 490962.4 gal
